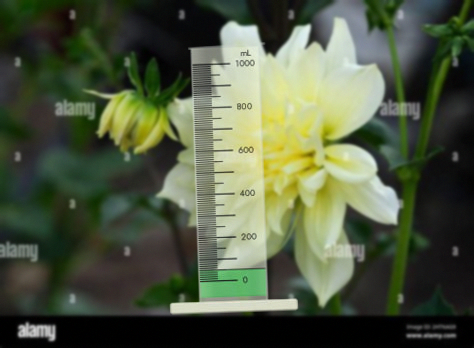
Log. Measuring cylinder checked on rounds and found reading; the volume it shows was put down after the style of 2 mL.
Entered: 50 mL
